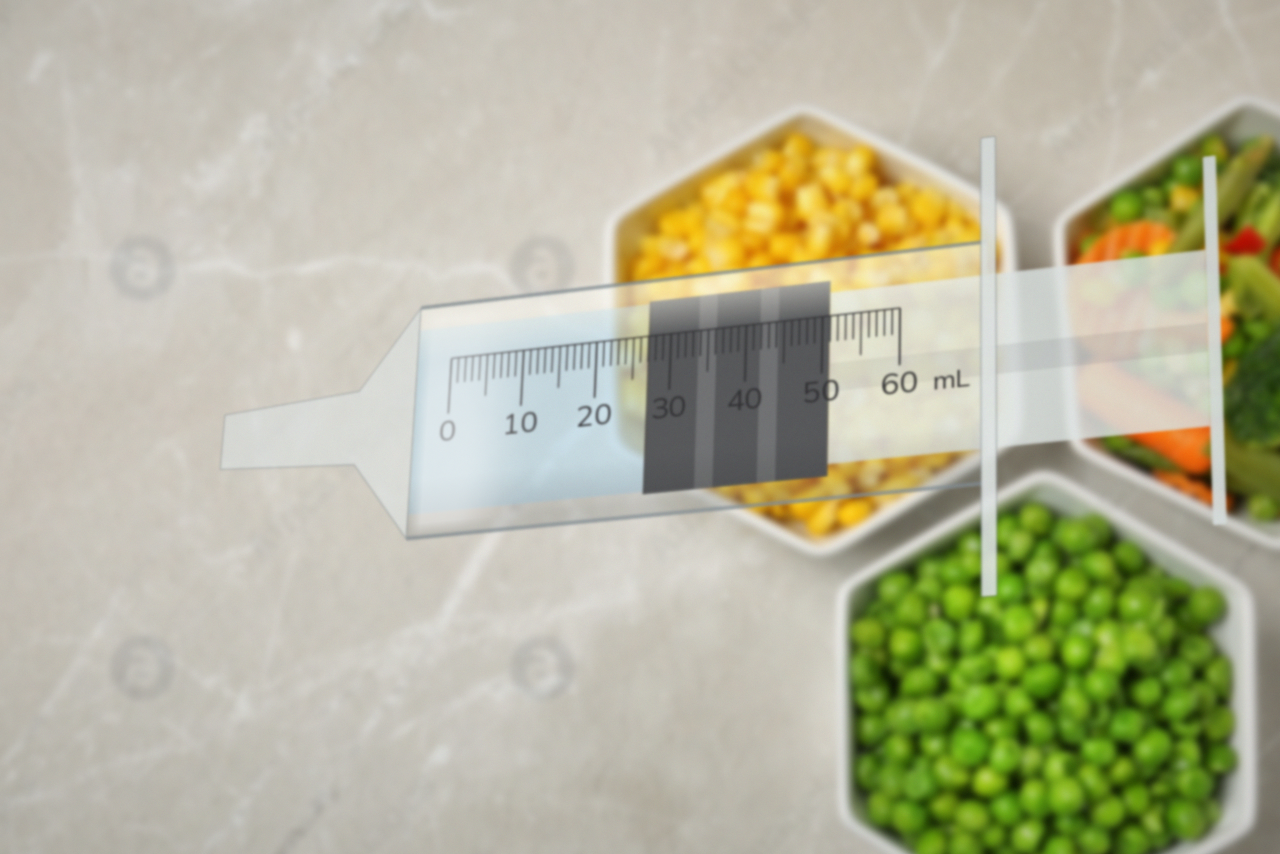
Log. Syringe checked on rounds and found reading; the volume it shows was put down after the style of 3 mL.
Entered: 27 mL
